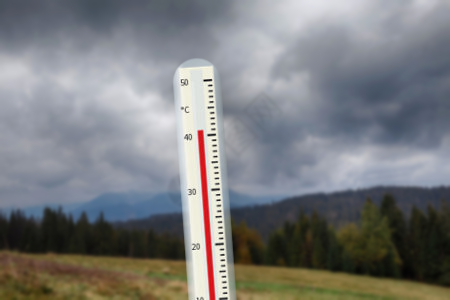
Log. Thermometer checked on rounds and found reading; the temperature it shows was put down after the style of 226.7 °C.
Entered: 41 °C
